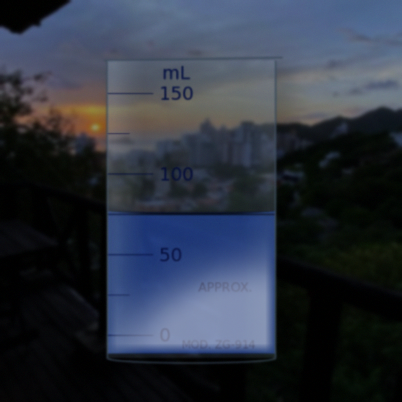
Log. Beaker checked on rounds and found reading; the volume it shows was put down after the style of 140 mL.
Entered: 75 mL
